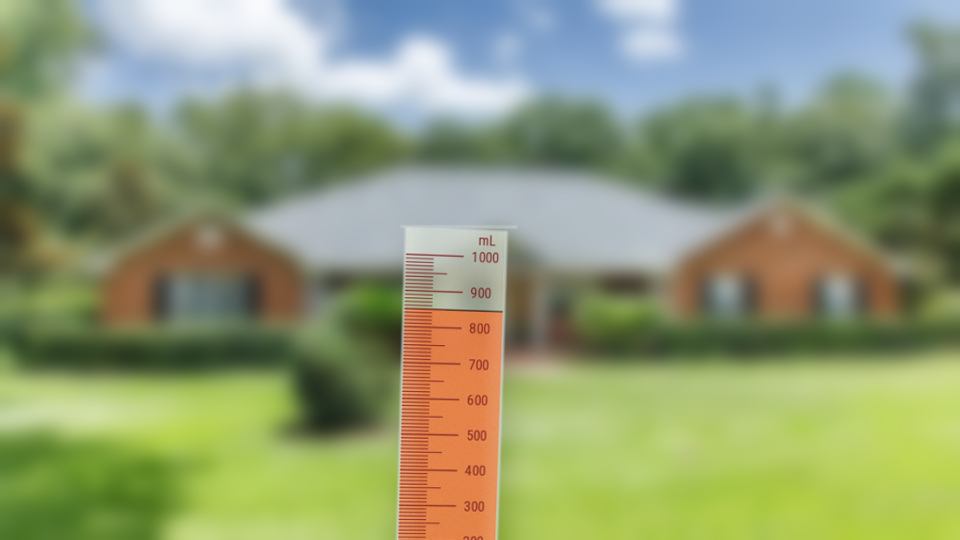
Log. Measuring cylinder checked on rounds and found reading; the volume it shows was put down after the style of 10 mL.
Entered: 850 mL
